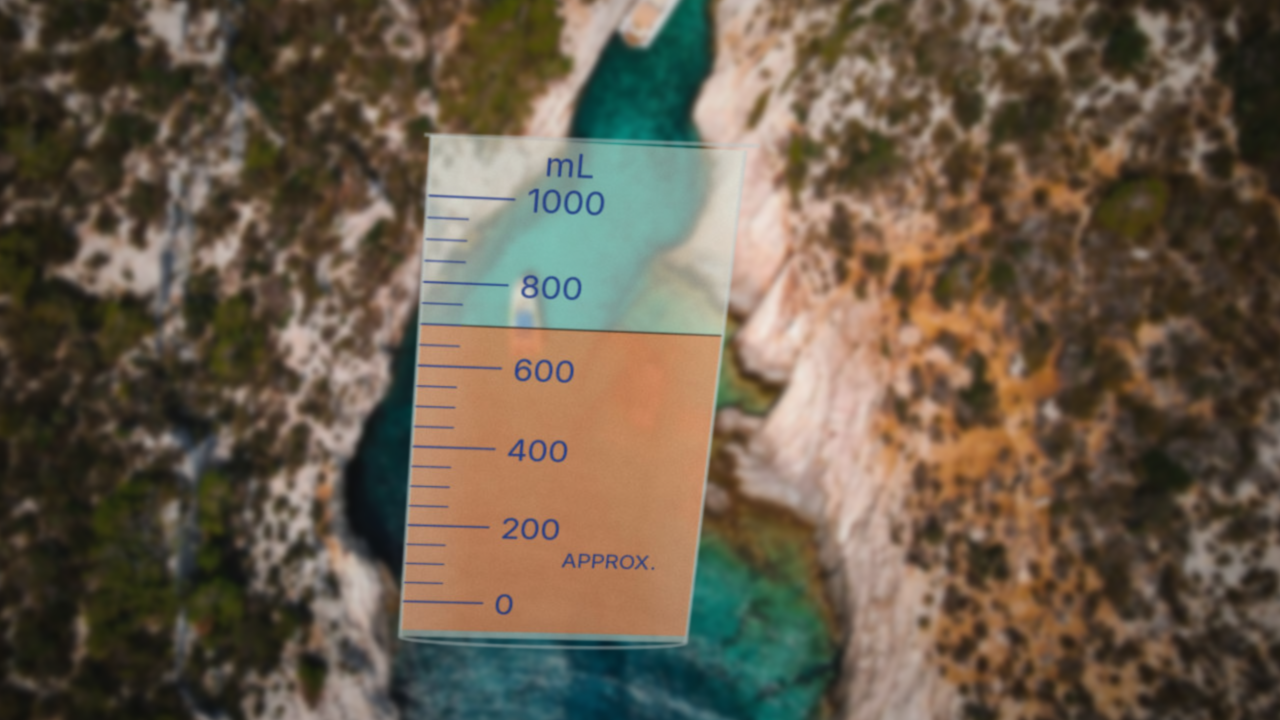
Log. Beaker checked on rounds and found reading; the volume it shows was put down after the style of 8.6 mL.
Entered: 700 mL
